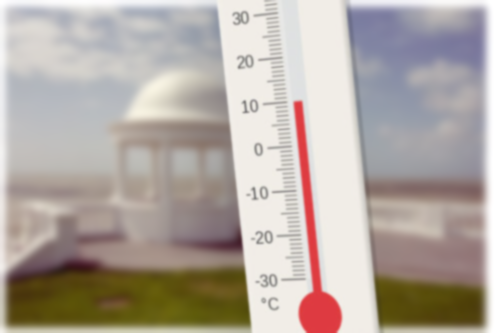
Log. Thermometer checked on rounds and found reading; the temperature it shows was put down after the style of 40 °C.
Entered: 10 °C
